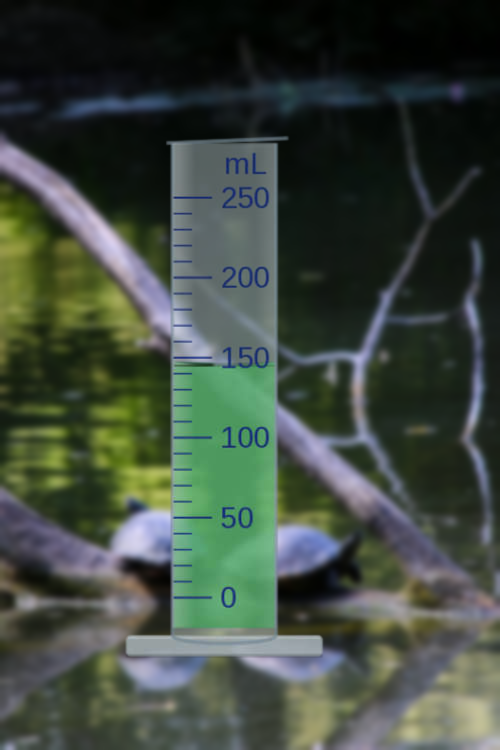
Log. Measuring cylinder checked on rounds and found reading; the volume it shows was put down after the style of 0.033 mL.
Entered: 145 mL
